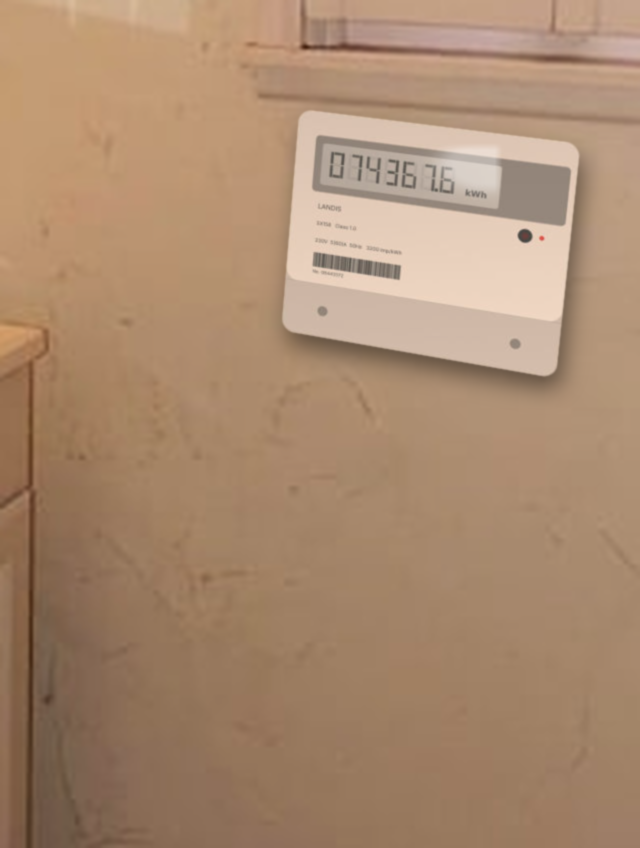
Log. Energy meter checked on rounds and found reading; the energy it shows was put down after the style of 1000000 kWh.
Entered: 74367.6 kWh
